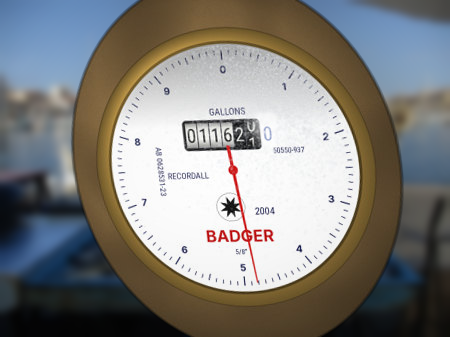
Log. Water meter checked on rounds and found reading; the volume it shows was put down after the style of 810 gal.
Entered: 116204.8 gal
